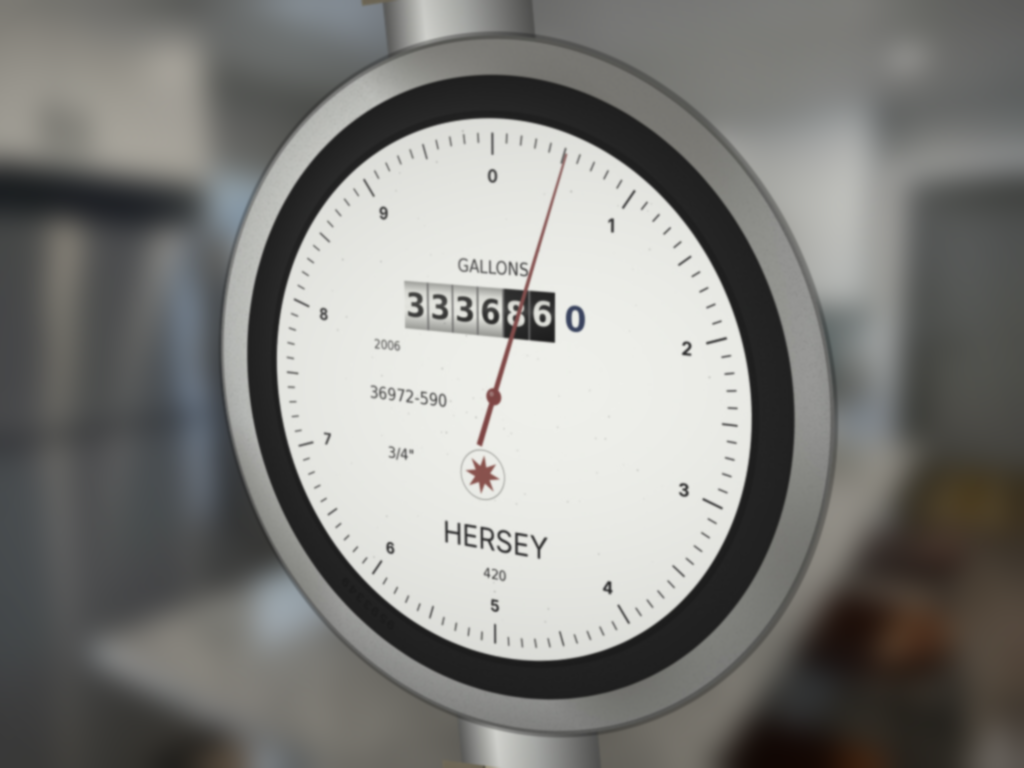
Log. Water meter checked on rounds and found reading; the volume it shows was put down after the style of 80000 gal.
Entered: 3336860.5 gal
